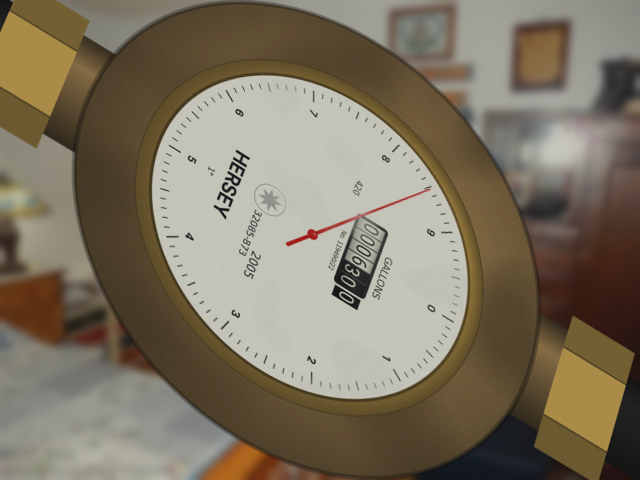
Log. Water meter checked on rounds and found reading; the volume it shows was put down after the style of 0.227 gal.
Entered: 6298.5 gal
